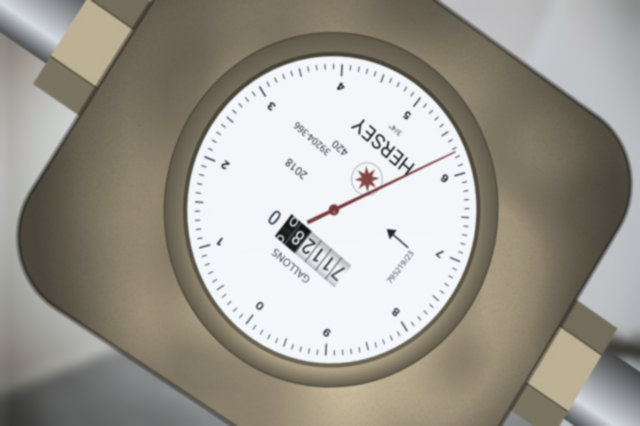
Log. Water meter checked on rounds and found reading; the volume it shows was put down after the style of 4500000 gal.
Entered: 7112885.7 gal
